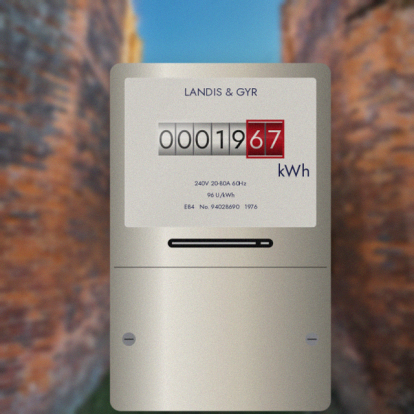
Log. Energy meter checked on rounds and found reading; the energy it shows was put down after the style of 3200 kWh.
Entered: 19.67 kWh
